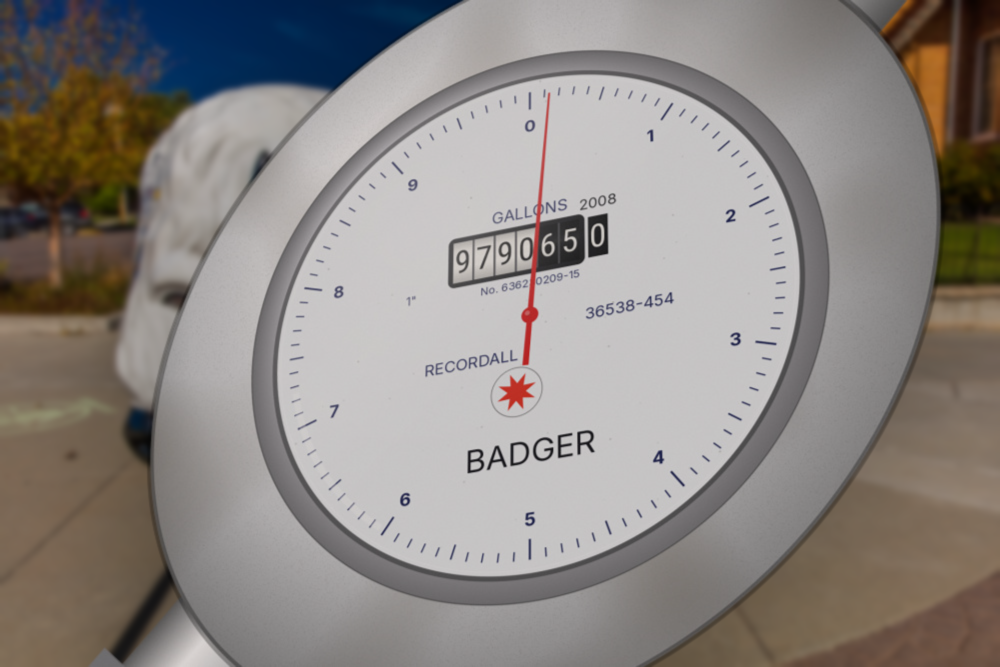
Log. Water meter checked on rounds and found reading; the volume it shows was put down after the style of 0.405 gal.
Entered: 9790650.1 gal
